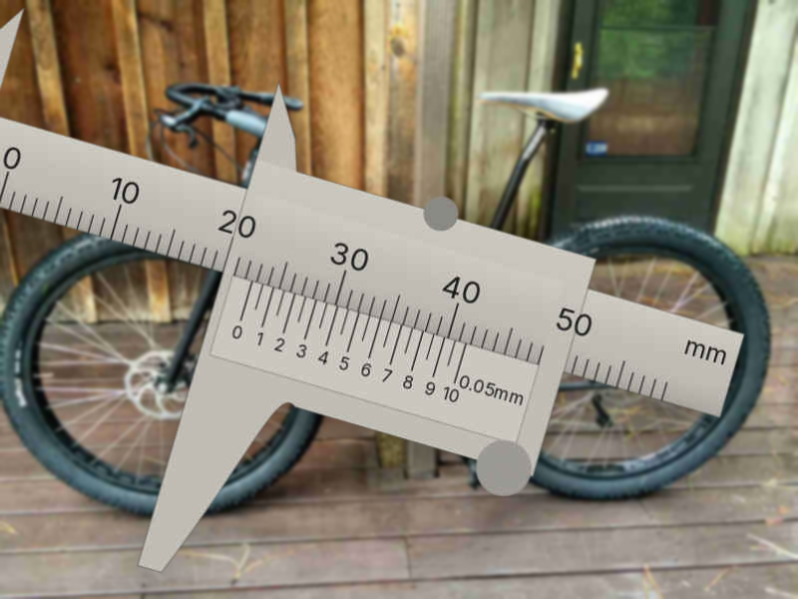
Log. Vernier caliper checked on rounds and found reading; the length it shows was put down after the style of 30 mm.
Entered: 22.6 mm
